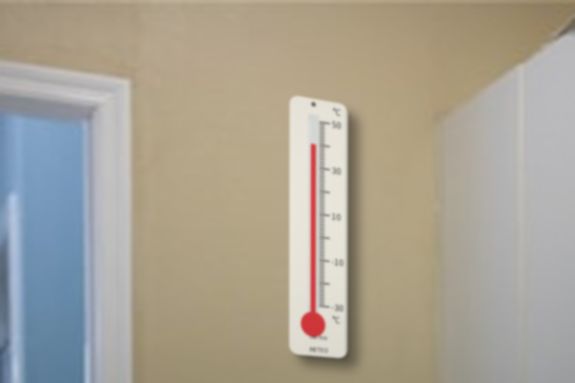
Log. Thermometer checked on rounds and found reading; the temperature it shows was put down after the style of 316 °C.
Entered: 40 °C
